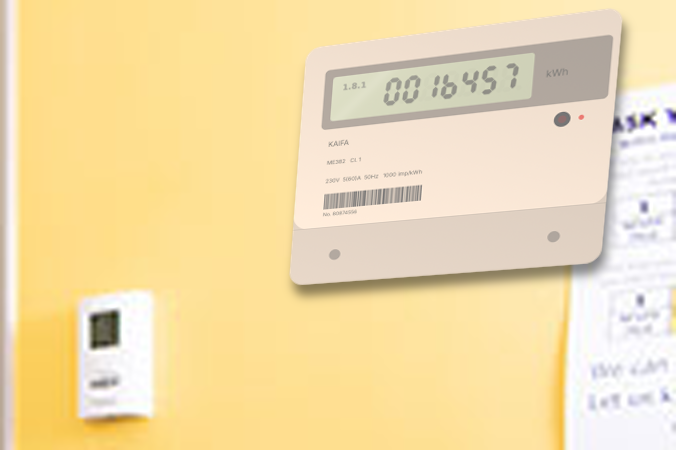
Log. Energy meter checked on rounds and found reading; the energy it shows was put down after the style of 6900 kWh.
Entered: 16457 kWh
